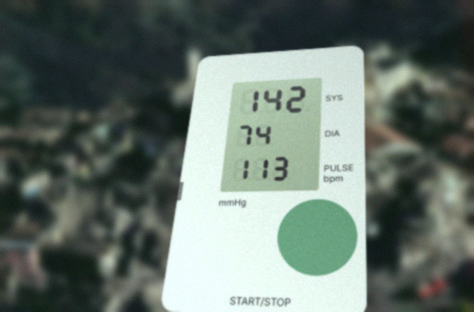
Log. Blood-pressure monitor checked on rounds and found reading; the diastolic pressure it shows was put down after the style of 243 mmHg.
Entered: 74 mmHg
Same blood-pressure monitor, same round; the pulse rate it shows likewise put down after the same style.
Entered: 113 bpm
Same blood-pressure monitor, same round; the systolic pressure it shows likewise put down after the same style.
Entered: 142 mmHg
